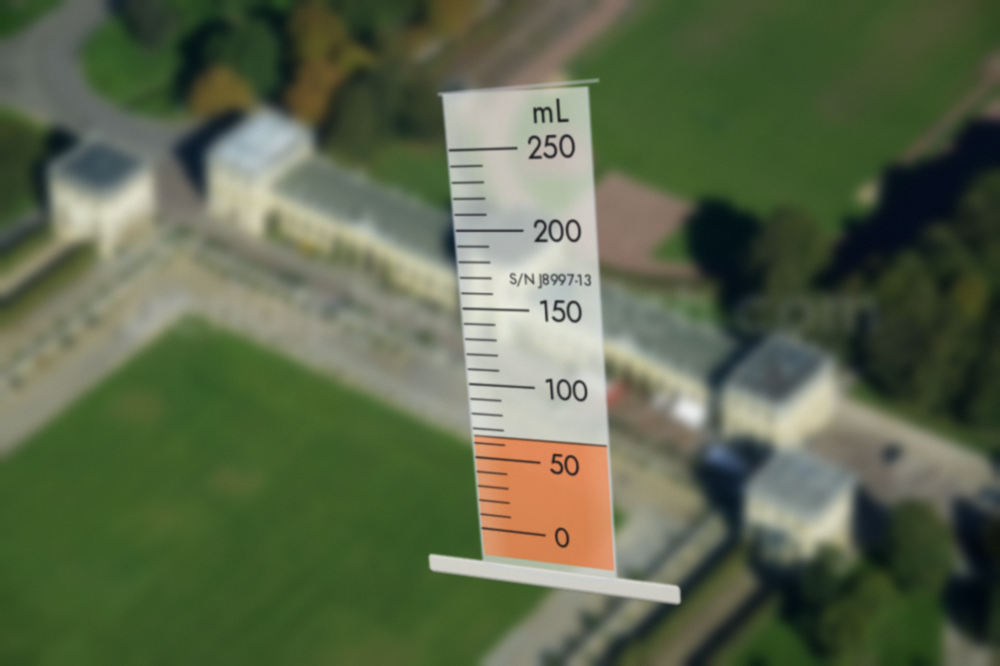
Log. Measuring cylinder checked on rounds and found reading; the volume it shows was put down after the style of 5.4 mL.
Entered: 65 mL
